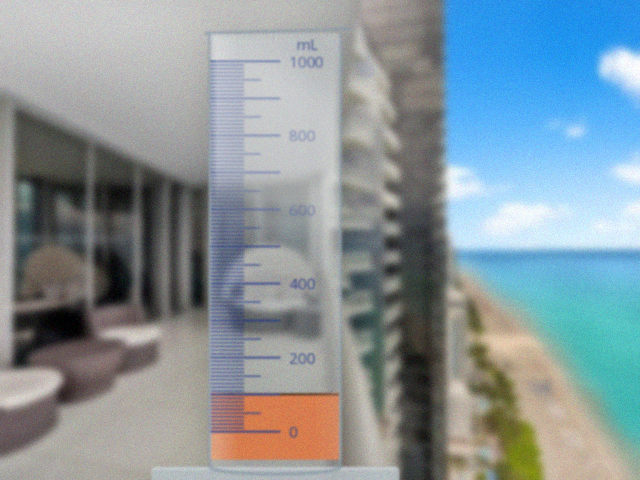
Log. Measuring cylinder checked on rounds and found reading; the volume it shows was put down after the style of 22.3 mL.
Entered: 100 mL
